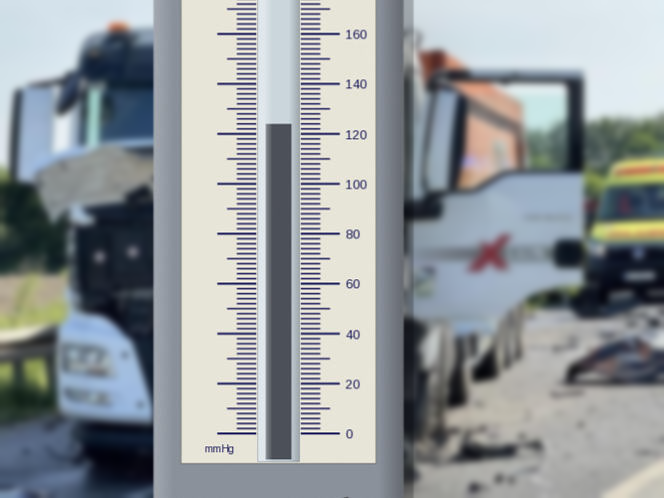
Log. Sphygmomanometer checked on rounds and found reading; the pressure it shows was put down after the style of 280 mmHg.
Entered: 124 mmHg
